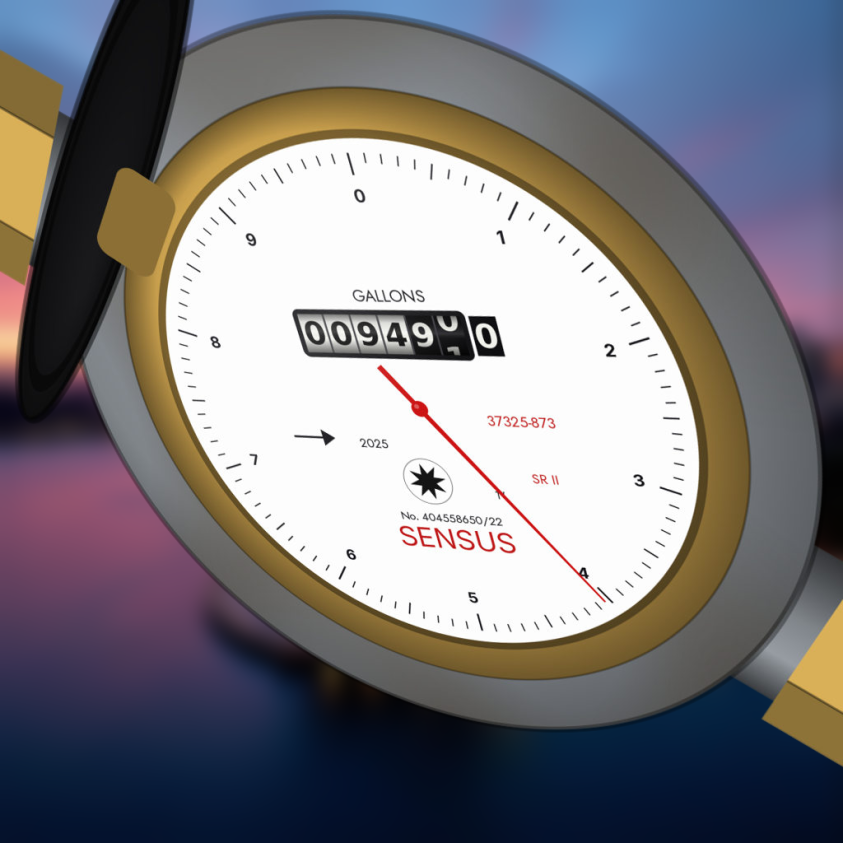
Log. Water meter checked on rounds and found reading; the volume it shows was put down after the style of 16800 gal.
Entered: 94904.0 gal
